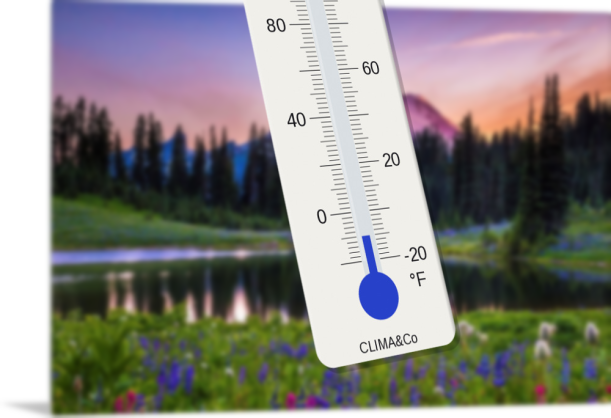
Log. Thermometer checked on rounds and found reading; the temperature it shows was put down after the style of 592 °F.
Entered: -10 °F
